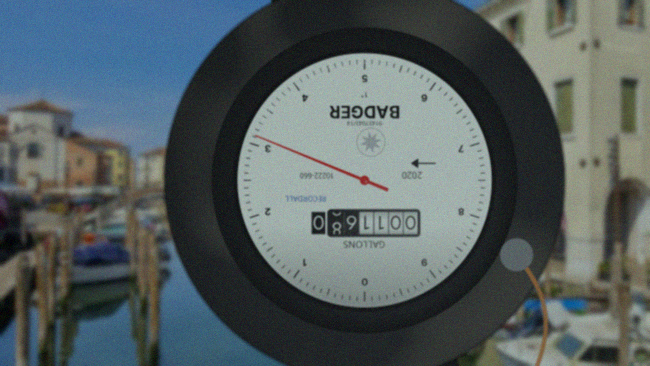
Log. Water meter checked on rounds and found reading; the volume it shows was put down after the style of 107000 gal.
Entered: 11683.1 gal
